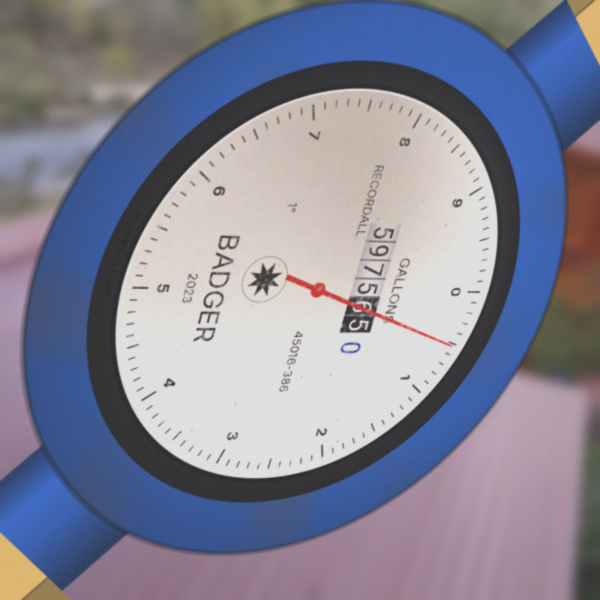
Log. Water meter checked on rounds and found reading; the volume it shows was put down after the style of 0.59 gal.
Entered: 5975650.5 gal
